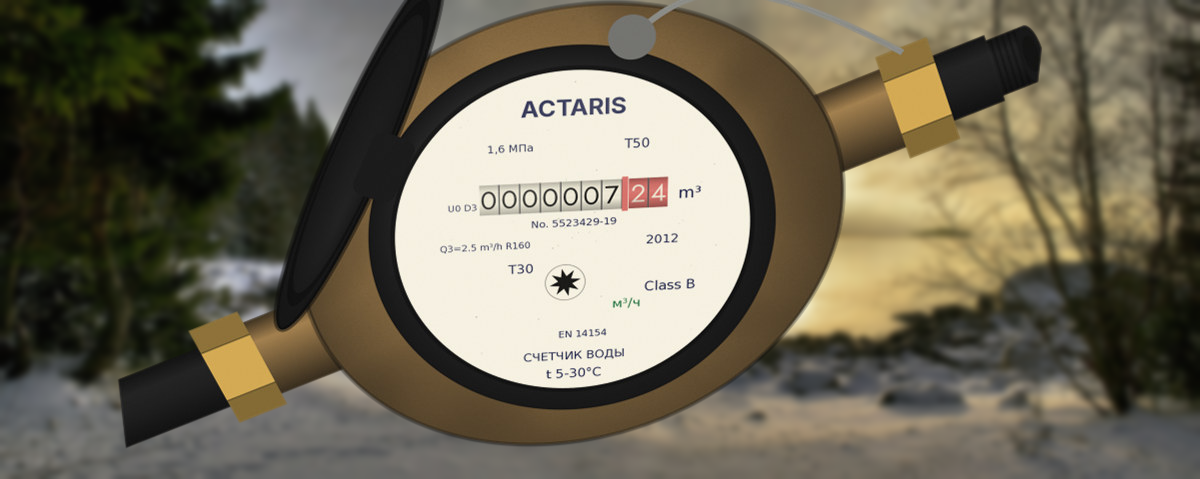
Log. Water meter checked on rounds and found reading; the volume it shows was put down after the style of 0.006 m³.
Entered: 7.24 m³
